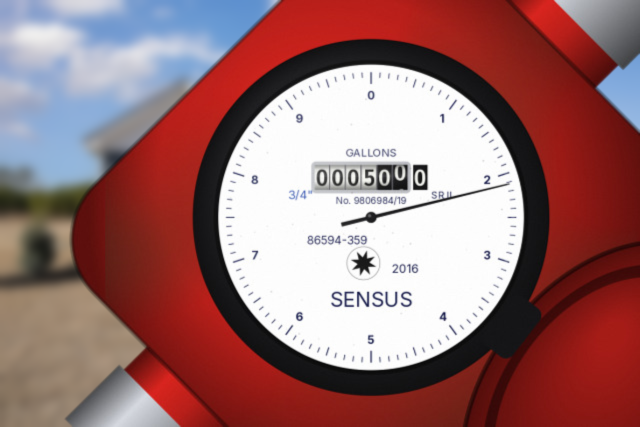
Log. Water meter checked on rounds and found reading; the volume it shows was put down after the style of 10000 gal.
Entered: 5002.1 gal
